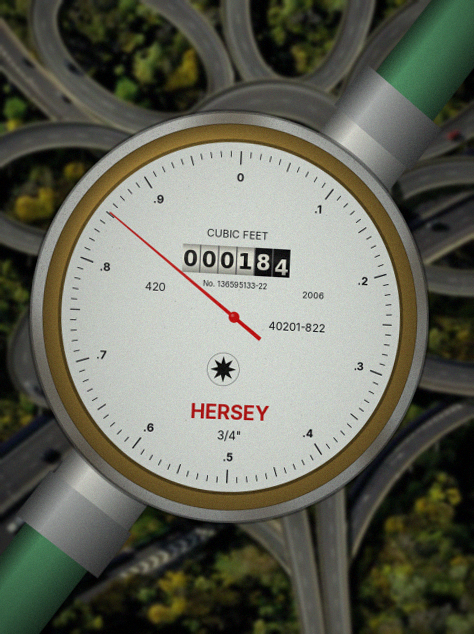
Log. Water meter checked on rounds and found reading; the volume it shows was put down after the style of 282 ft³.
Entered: 183.85 ft³
